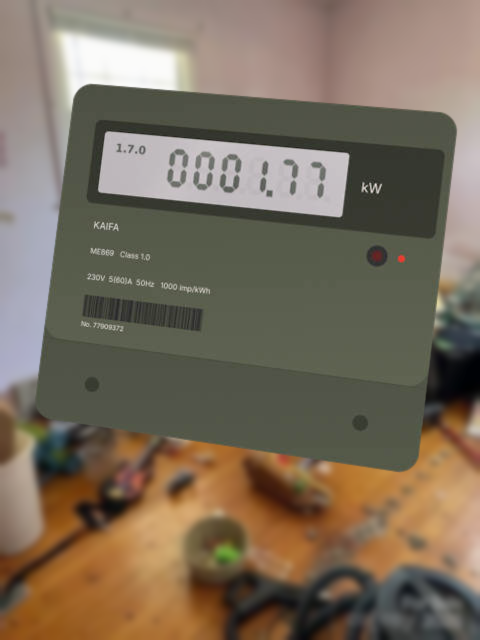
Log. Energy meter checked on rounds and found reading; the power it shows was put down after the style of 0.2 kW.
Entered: 1.77 kW
